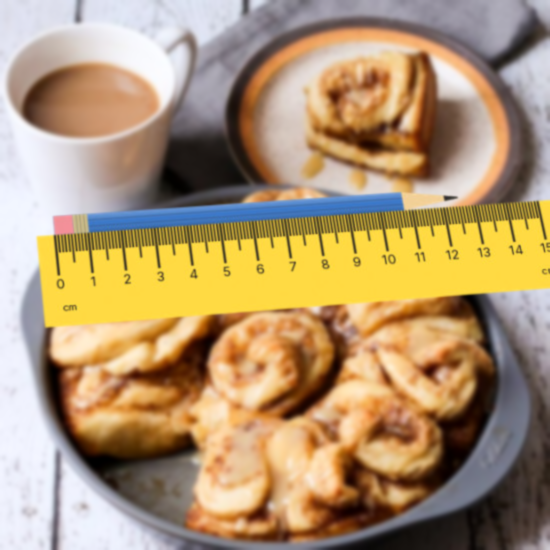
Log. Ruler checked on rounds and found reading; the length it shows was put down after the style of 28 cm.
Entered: 12.5 cm
